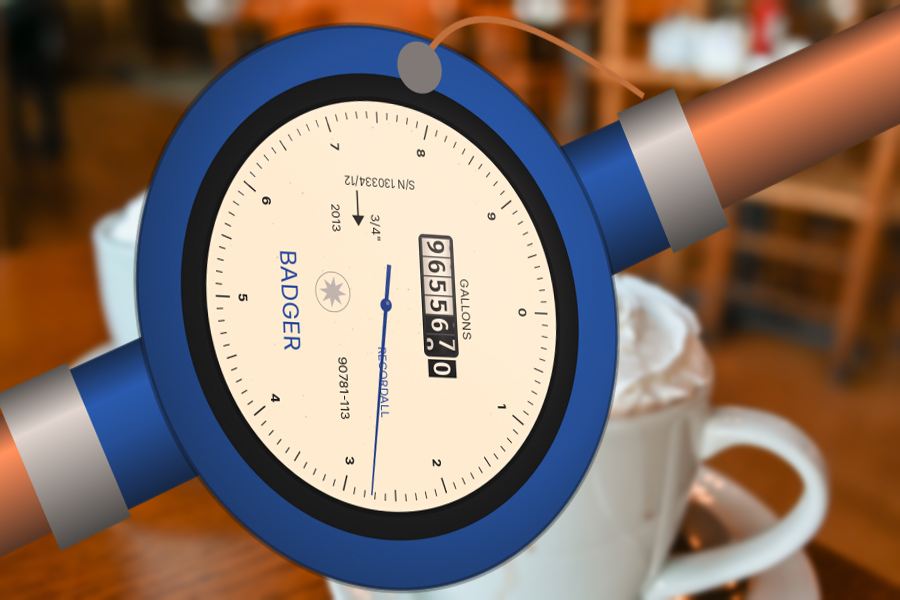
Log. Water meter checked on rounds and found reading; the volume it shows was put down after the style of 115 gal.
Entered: 9655672.7 gal
